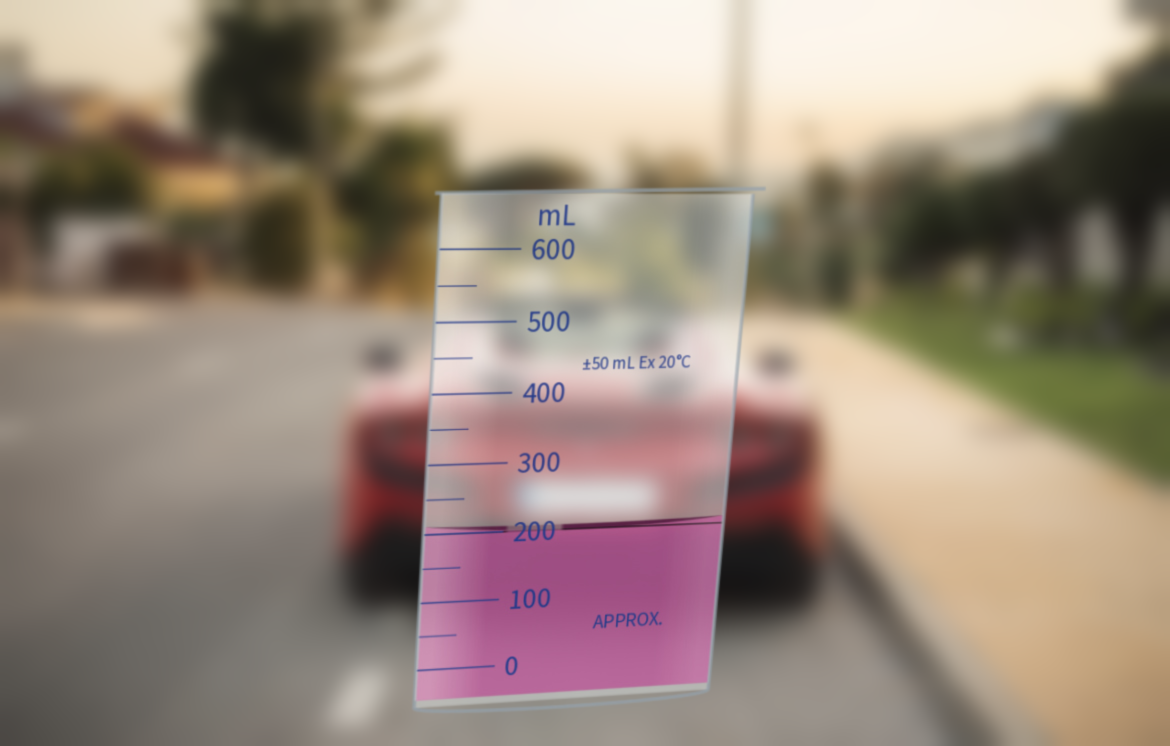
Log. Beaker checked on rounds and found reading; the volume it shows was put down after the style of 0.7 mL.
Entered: 200 mL
